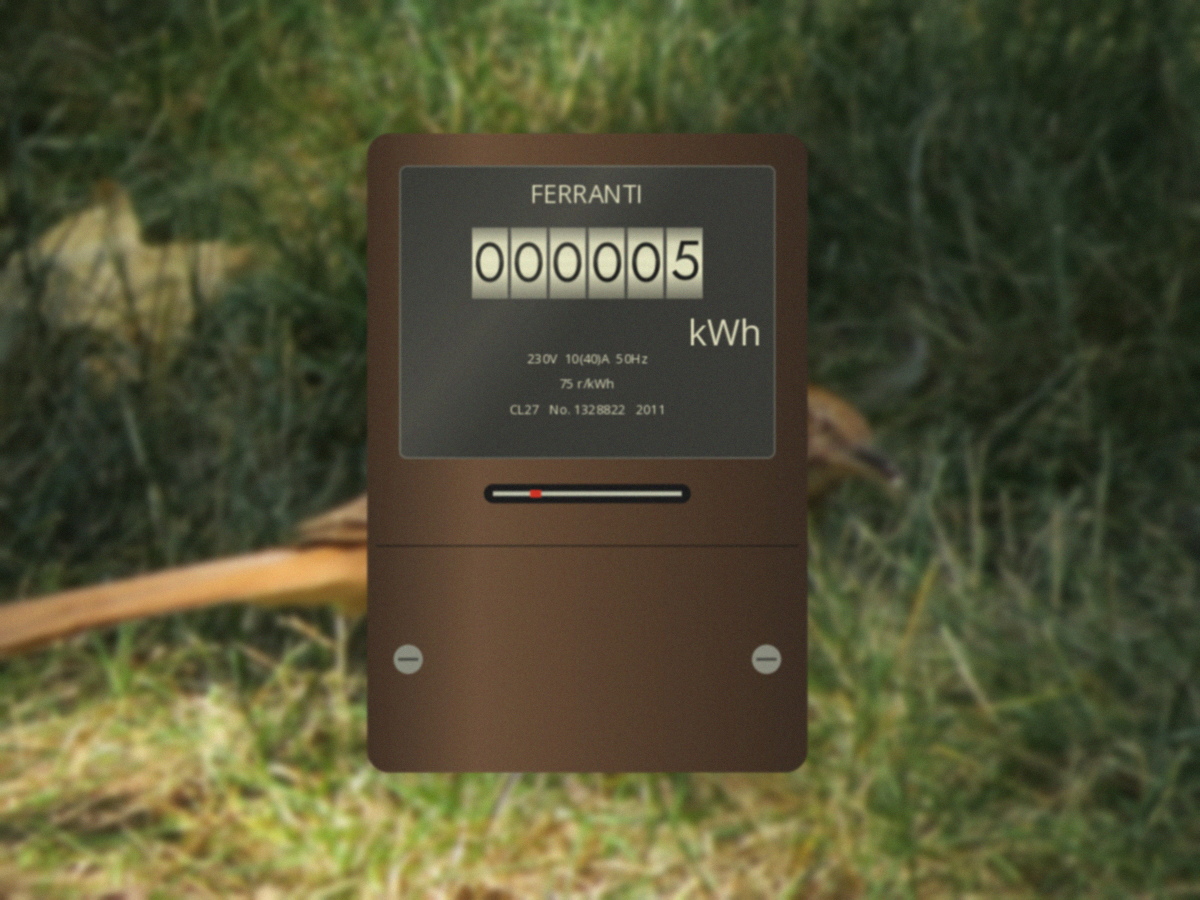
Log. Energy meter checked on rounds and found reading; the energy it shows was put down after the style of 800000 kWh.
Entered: 5 kWh
